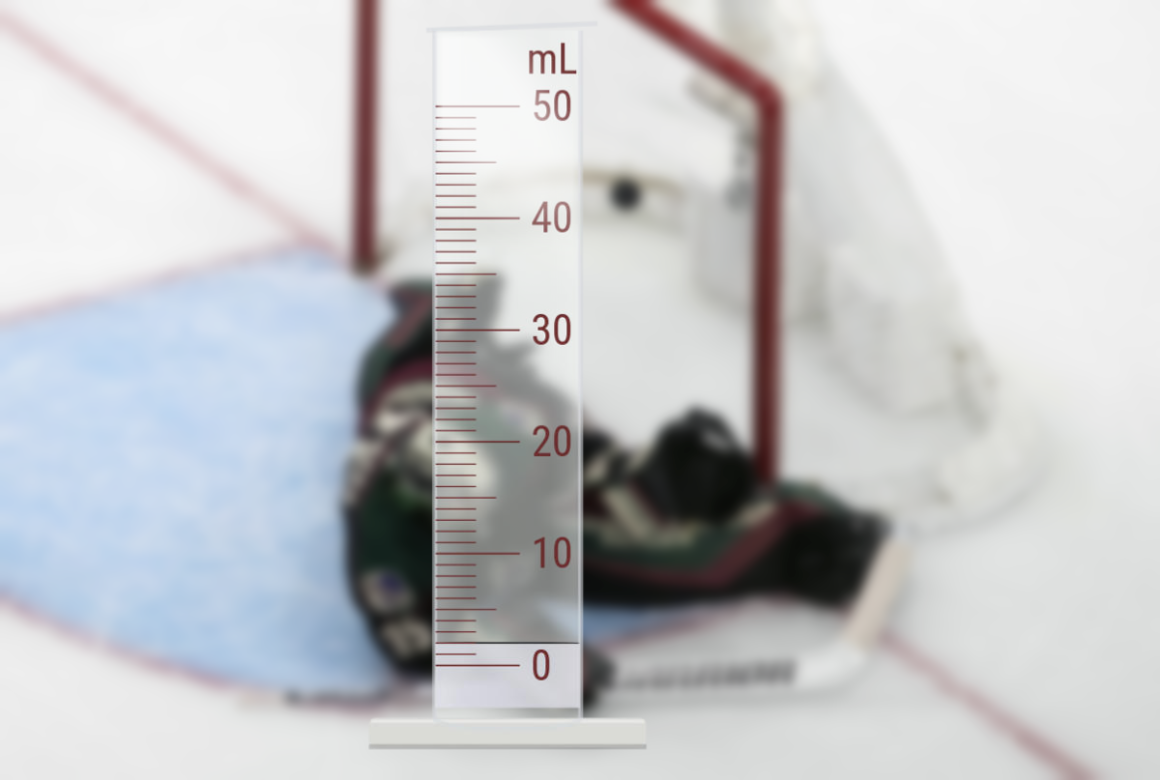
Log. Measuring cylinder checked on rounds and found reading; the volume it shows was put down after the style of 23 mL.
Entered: 2 mL
